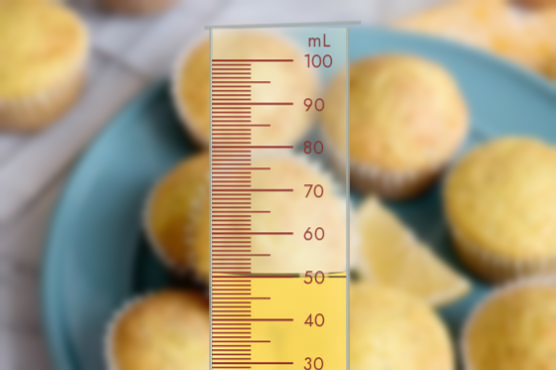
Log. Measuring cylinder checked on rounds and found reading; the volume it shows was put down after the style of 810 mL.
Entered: 50 mL
